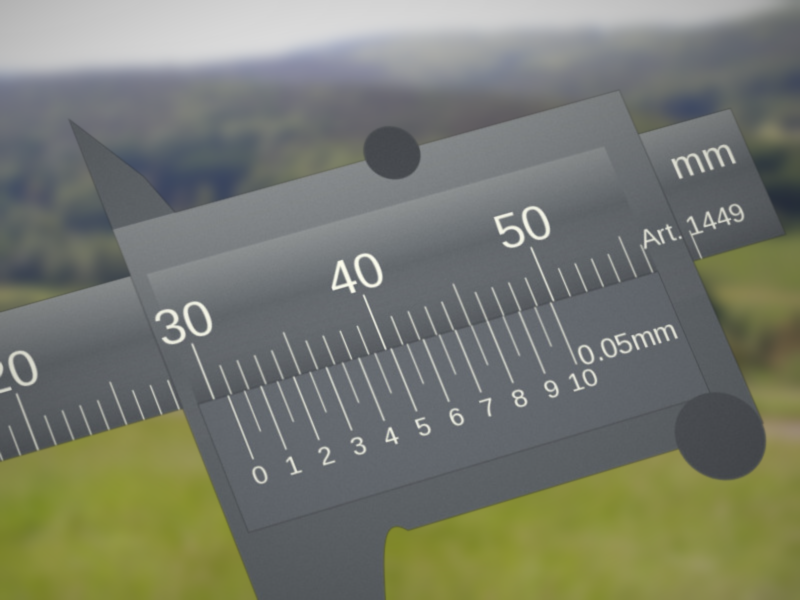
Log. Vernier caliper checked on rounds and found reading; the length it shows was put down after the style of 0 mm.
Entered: 30.8 mm
